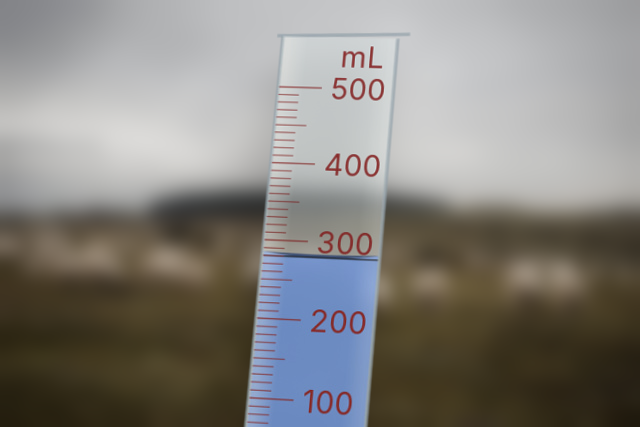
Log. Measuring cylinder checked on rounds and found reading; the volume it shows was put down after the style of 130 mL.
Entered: 280 mL
